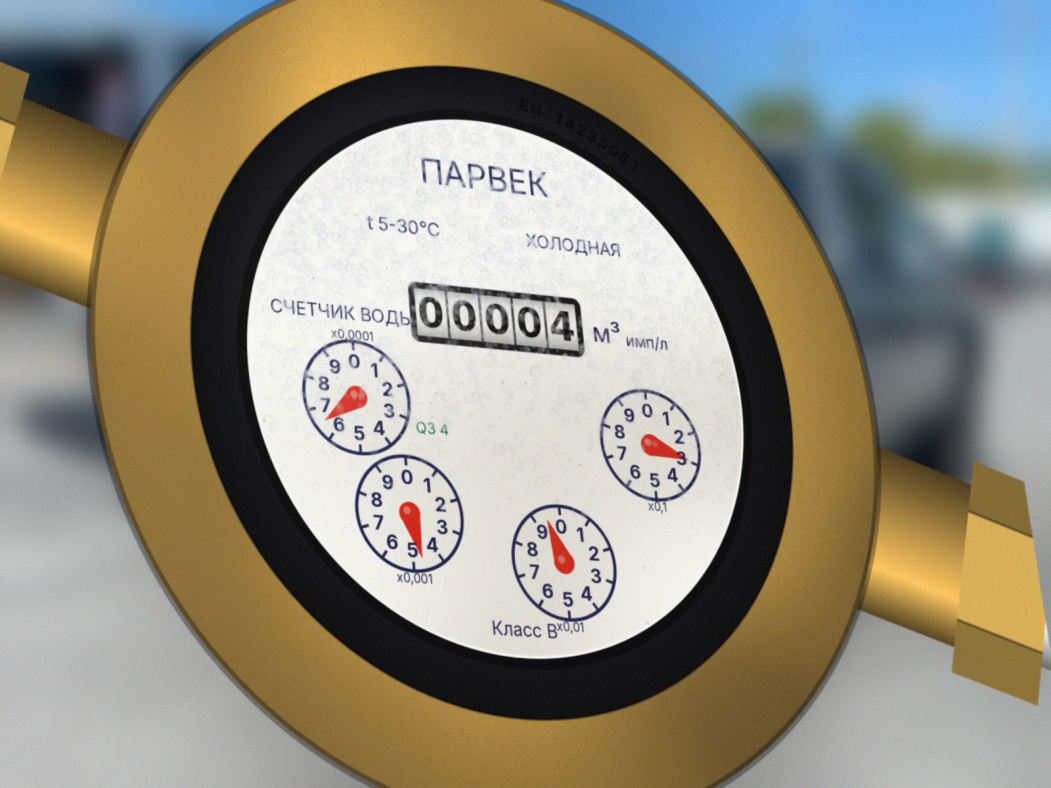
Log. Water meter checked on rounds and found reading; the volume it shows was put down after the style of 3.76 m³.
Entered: 4.2946 m³
